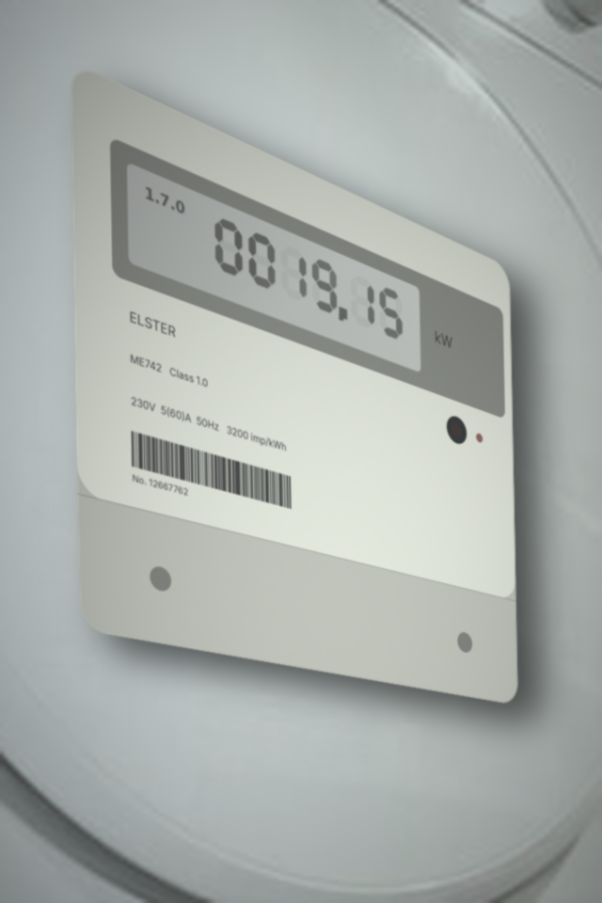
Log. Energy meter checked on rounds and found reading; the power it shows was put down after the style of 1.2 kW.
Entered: 19.15 kW
